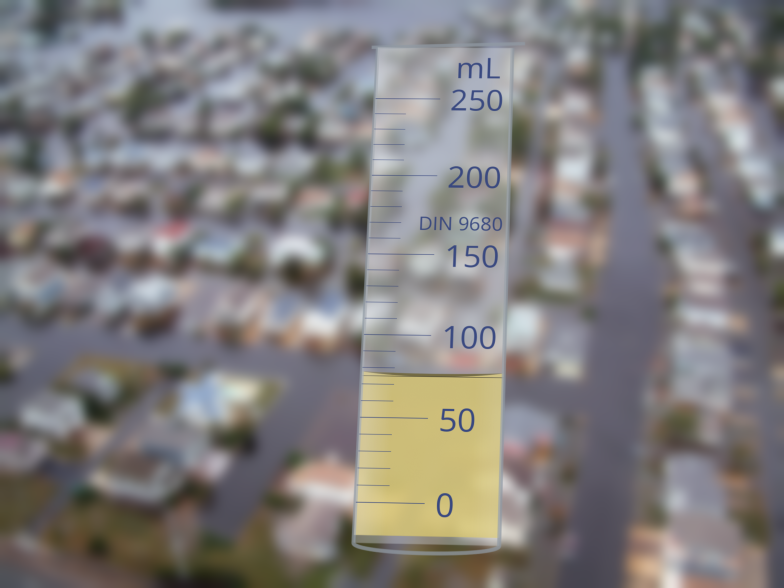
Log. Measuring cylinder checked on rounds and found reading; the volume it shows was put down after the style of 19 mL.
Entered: 75 mL
